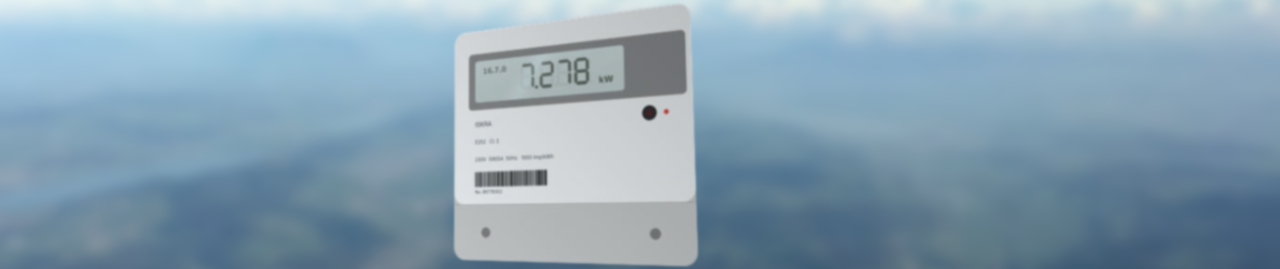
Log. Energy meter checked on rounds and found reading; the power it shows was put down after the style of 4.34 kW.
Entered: 7.278 kW
